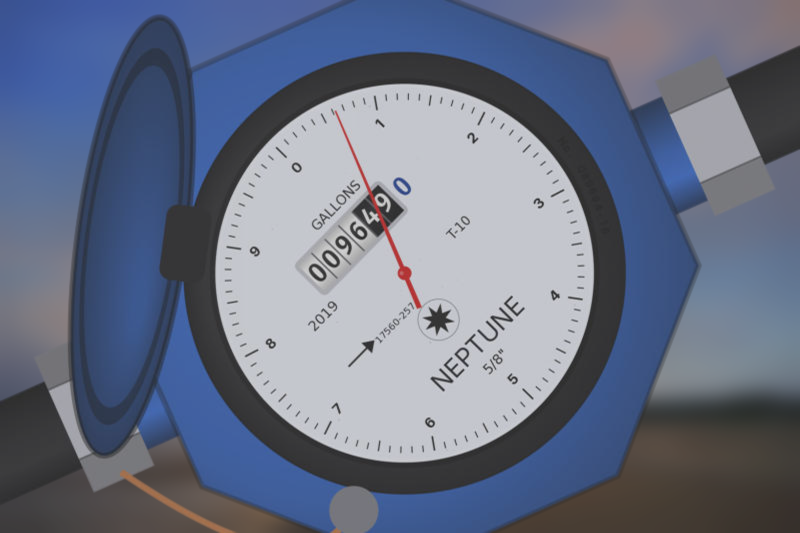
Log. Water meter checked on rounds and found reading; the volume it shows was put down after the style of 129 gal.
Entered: 96490.6 gal
